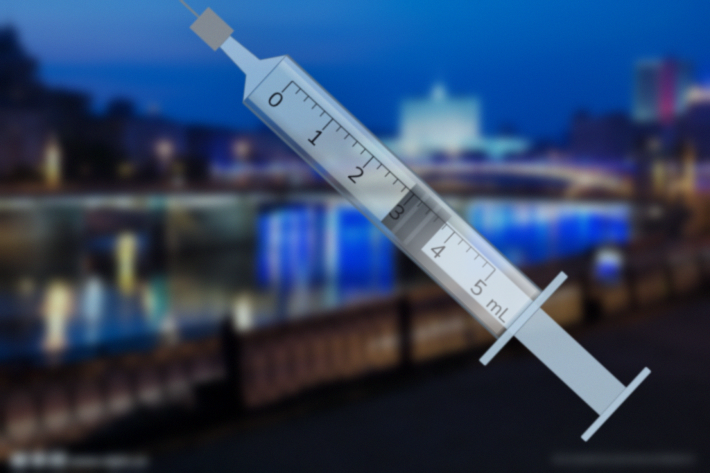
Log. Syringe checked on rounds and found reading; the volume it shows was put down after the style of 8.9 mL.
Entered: 2.9 mL
